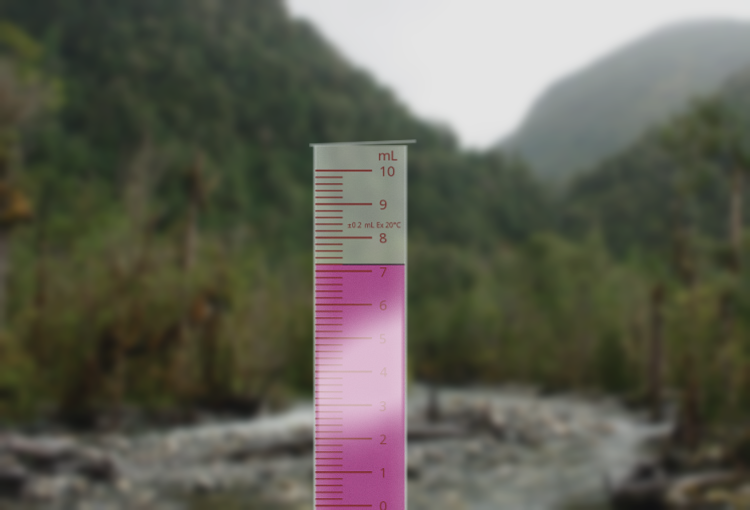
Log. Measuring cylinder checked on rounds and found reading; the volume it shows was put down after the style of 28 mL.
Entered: 7.2 mL
